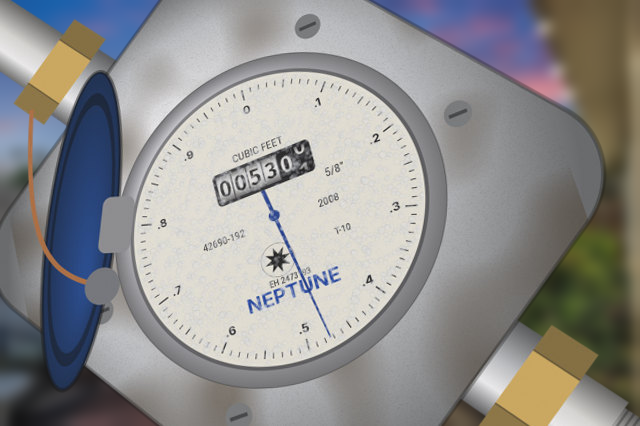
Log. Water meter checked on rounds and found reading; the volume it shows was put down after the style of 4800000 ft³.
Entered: 5300.47 ft³
